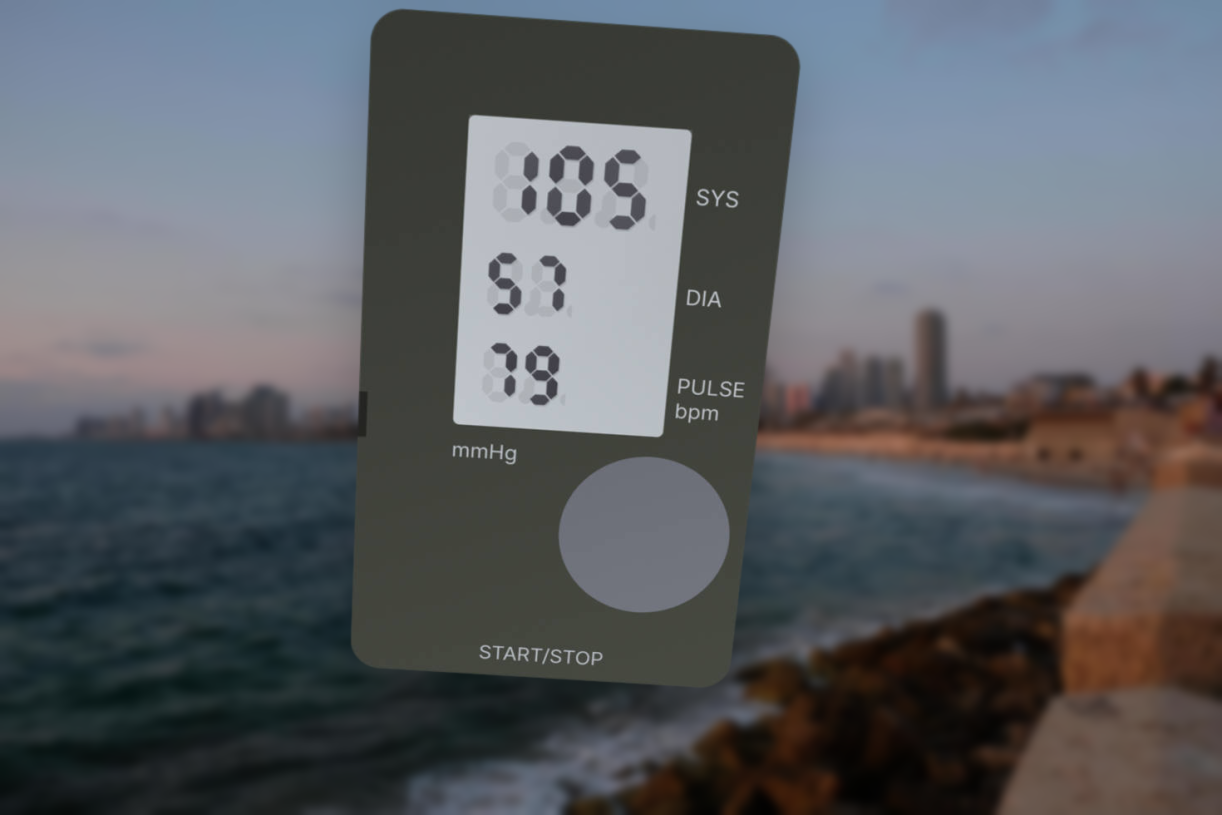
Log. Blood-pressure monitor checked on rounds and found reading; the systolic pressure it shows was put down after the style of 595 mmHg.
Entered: 105 mmHg
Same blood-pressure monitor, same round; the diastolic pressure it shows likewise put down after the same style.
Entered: 57 mmHg
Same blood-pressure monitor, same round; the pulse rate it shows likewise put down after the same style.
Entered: 79 bpm
